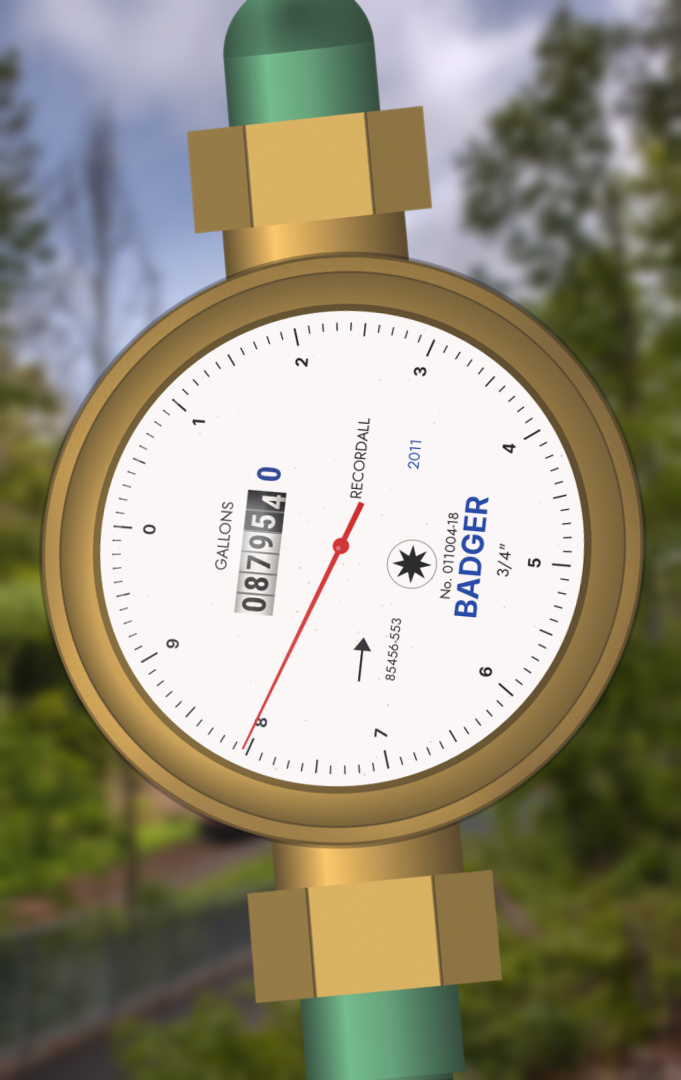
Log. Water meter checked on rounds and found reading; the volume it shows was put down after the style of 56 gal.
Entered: 879538.0 gal
